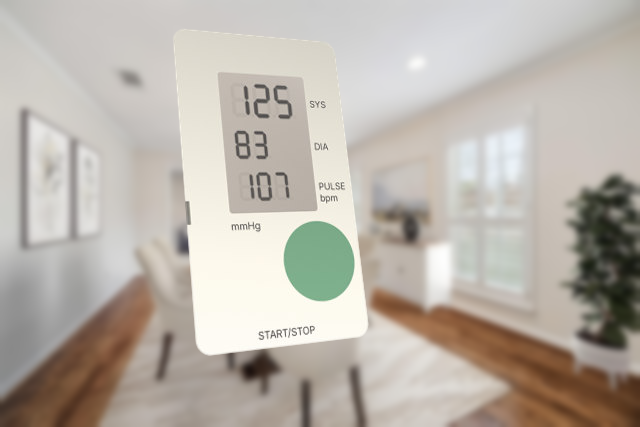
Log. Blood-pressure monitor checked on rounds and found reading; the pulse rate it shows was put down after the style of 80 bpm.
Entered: 107 bpm
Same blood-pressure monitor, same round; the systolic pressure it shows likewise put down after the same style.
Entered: 125 mmHg
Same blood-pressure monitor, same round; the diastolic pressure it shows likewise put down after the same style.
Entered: 83 mmHg
